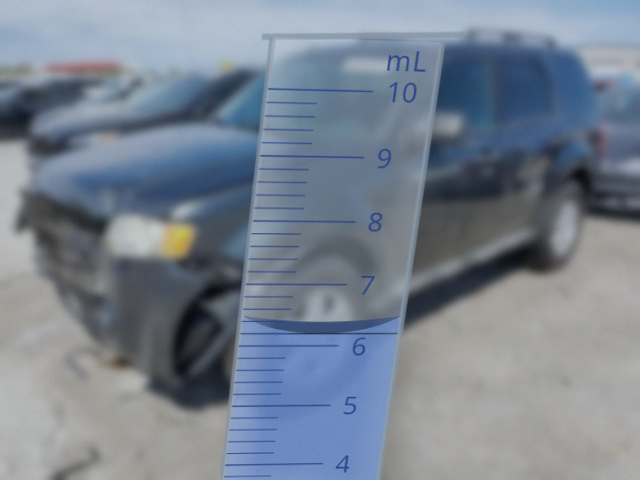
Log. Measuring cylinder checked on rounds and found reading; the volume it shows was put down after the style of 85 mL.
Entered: 6.2 mL
